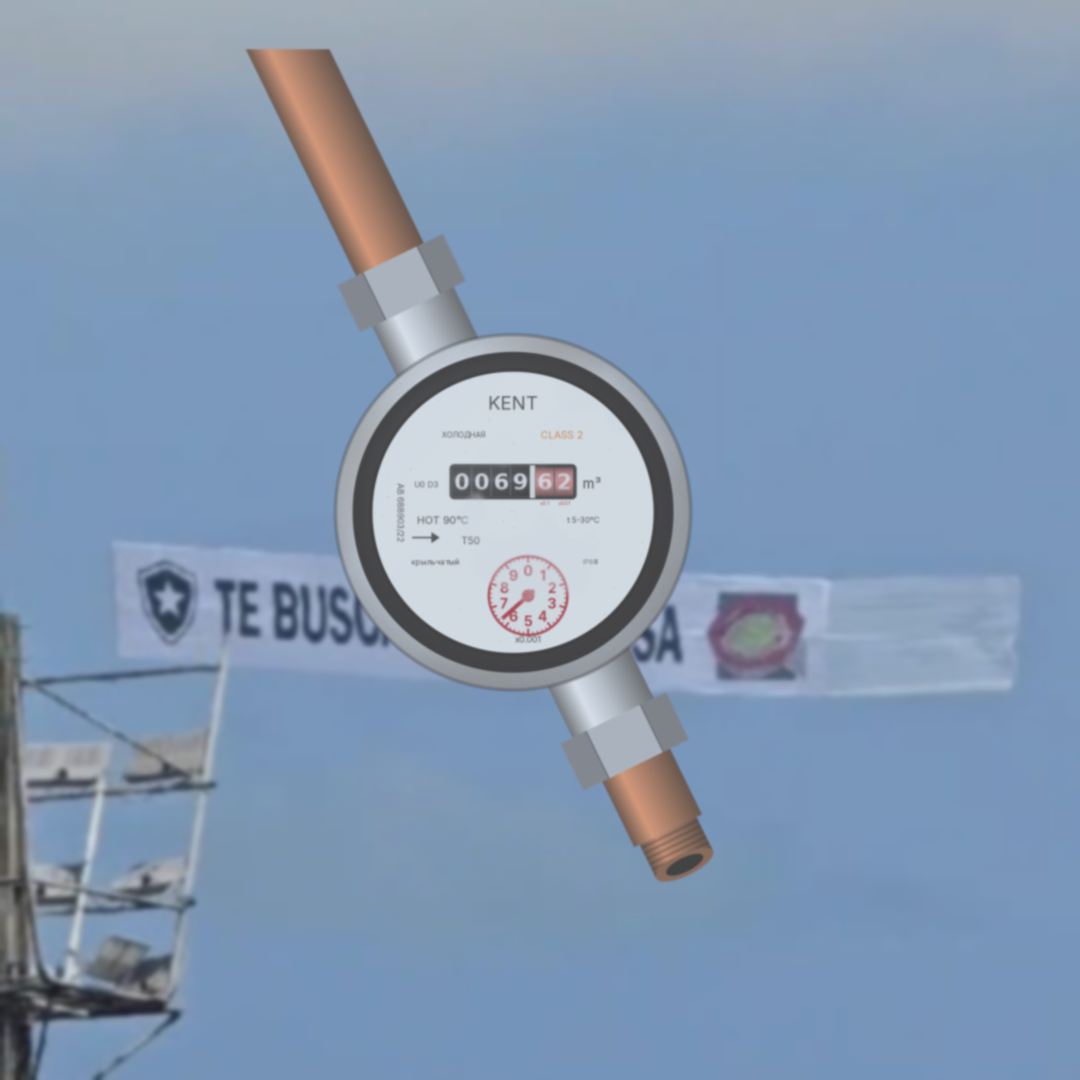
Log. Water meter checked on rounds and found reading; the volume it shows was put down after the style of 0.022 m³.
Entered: 69.626 m³
